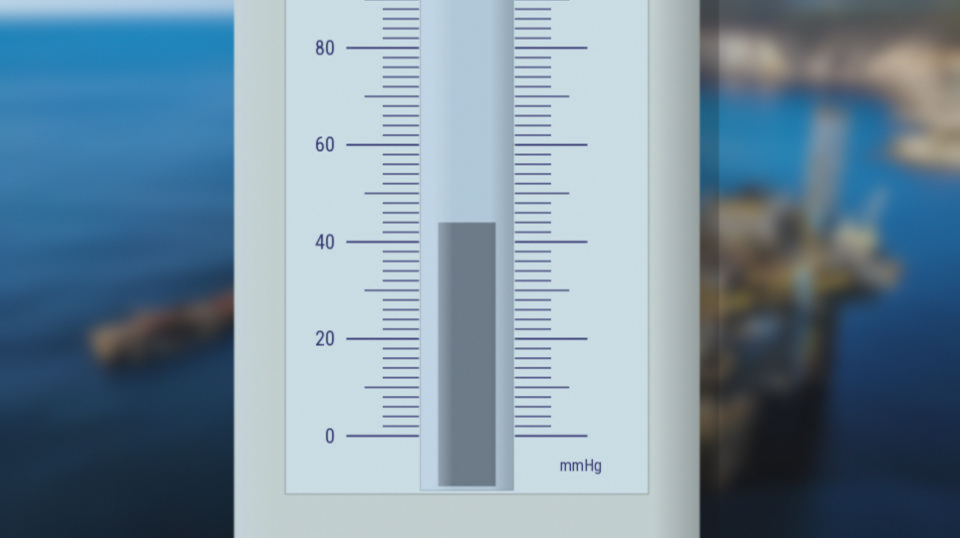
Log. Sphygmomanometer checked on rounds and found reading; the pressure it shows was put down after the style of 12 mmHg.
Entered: 44 mmHg
